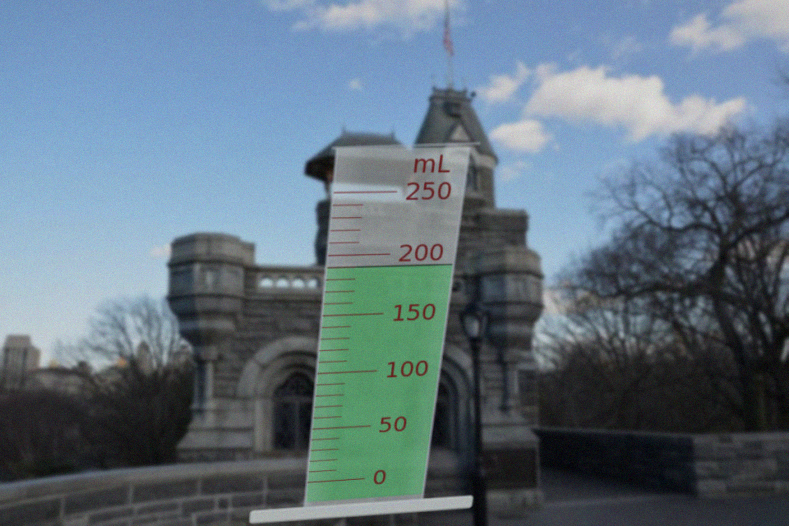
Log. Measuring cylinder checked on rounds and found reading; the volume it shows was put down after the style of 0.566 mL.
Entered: 190 mL
